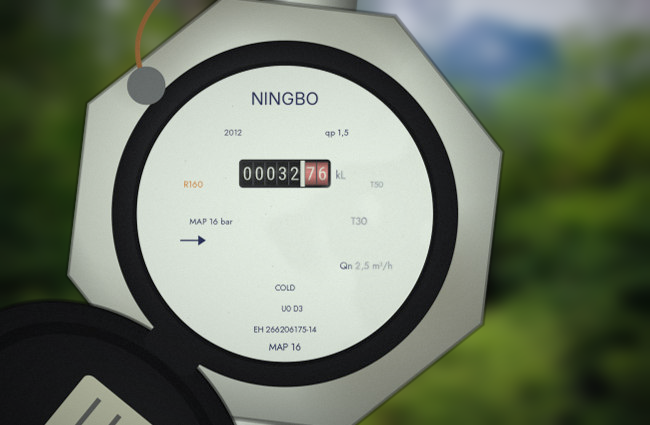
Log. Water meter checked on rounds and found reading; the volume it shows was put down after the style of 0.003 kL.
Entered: 32.76 kL
